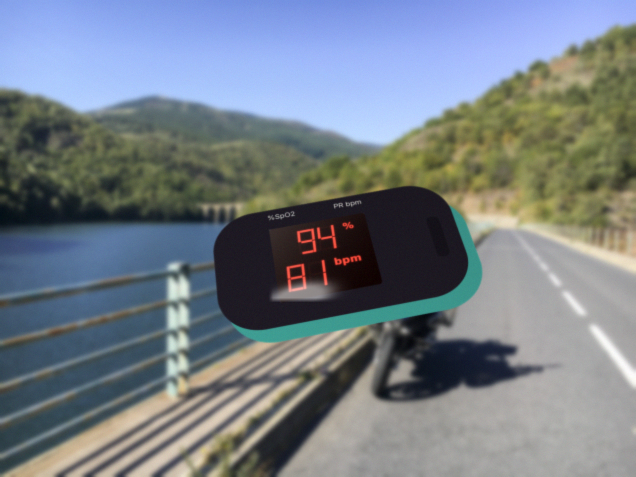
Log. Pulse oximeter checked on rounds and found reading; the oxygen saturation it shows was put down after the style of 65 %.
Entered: 94 %
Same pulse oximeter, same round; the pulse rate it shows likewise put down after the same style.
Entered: 81 bpm
